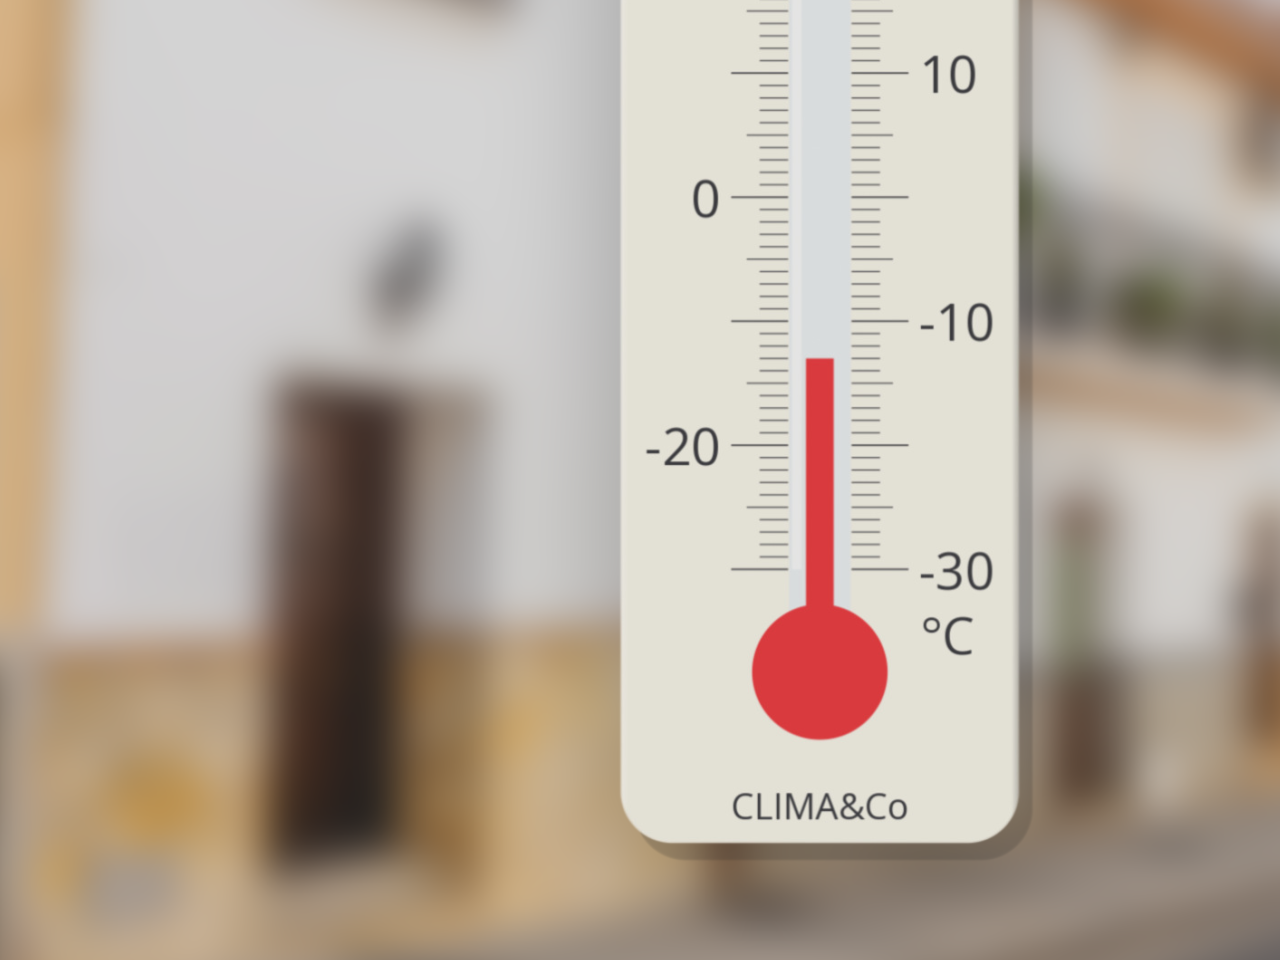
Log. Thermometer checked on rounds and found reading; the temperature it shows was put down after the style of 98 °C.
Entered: -13 °C
